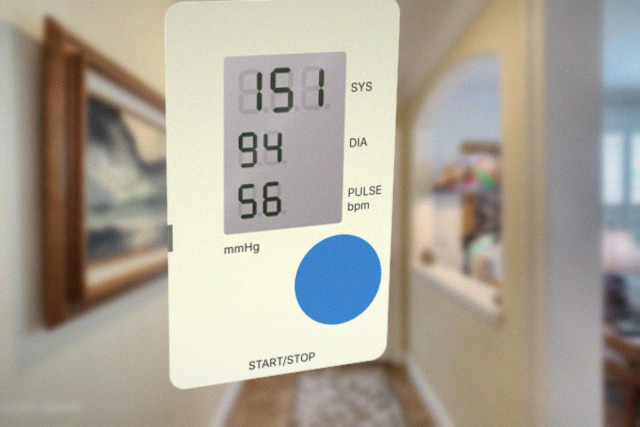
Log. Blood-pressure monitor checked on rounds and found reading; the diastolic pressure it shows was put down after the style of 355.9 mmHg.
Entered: 94 mmHg
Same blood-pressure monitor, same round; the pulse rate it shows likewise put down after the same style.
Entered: 56 bpm
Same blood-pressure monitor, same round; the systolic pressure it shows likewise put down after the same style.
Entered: 151 mmHg
